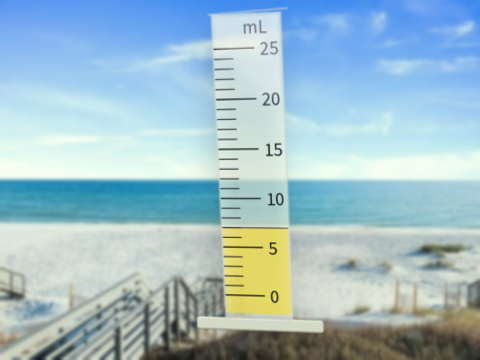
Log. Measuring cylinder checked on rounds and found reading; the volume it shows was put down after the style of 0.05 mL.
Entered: 7 mL
